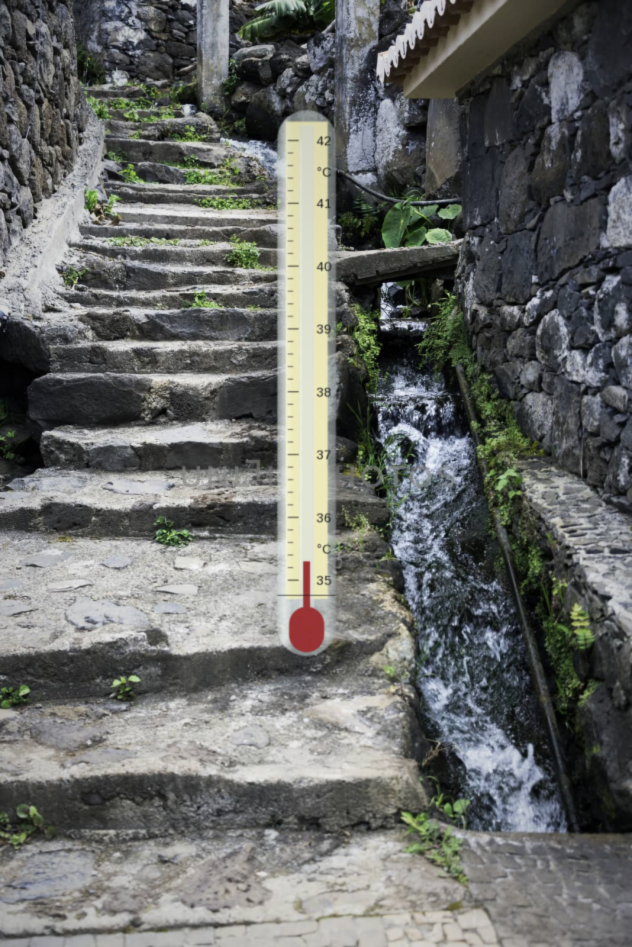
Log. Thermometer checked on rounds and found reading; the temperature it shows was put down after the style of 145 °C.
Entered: 35.3 °C
